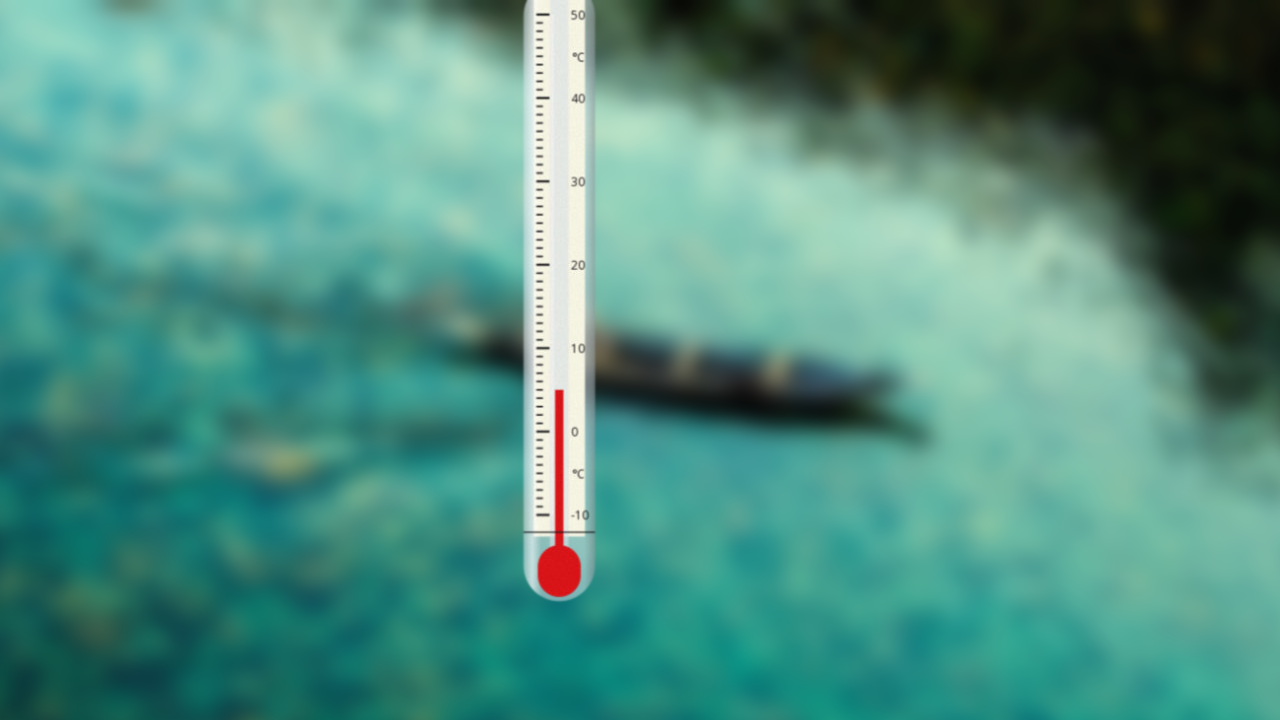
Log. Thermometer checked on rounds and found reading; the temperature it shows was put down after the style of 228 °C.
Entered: 5 °C
